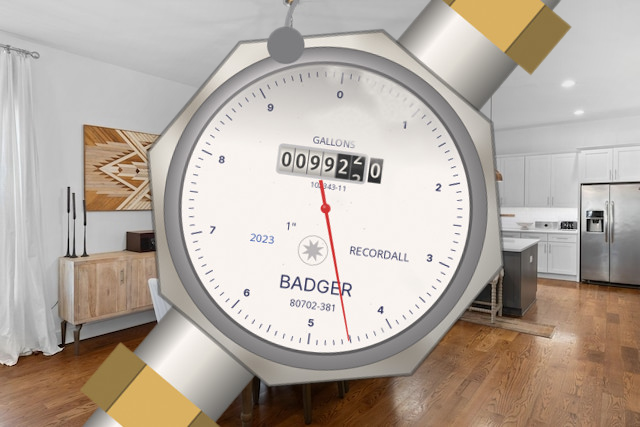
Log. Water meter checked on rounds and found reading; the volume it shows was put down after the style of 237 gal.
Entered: 99224.5 gal
